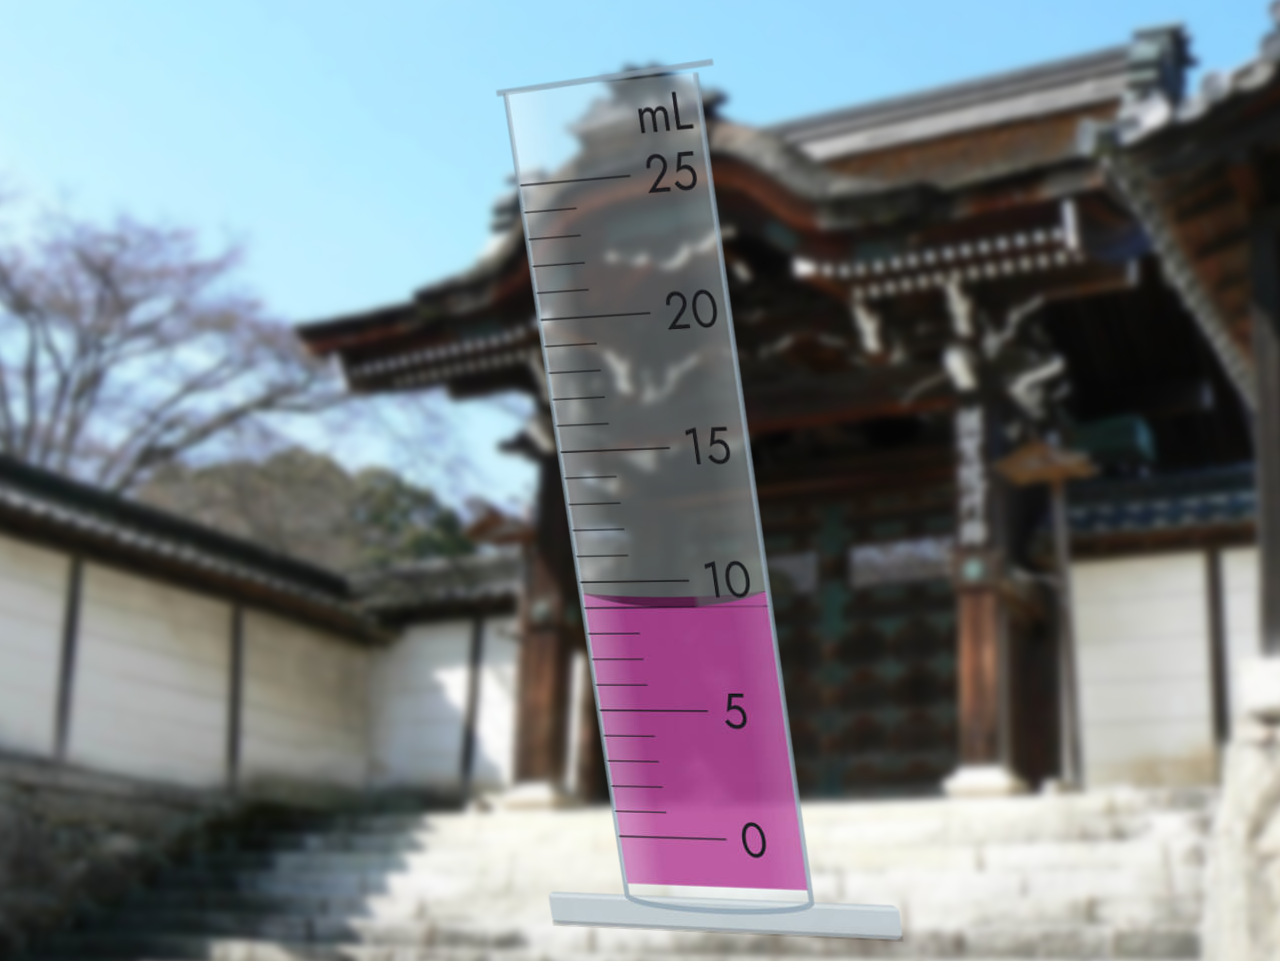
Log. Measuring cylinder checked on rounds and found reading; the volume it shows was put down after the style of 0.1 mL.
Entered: 9 mL
